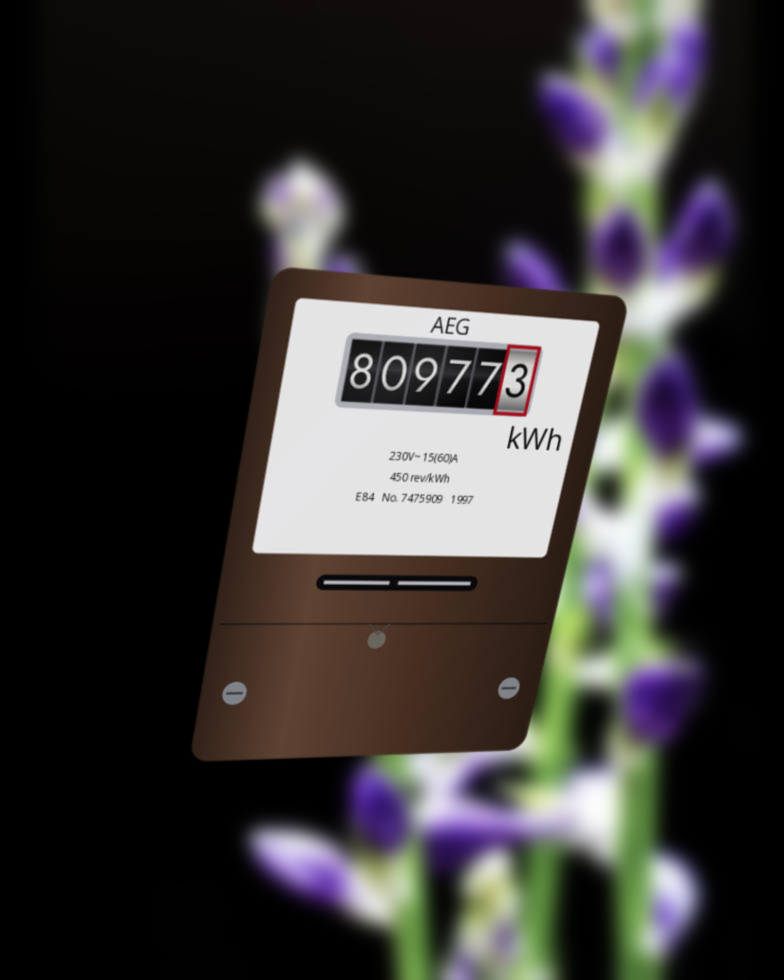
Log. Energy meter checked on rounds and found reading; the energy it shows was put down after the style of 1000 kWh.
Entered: 80977.3 kWh
